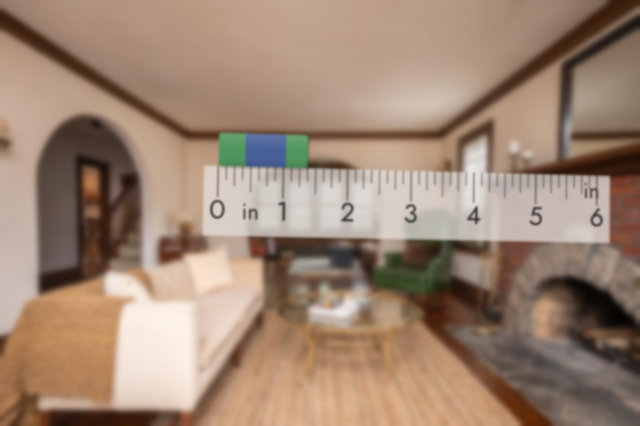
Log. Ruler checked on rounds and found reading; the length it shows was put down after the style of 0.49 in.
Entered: 1.375 in
